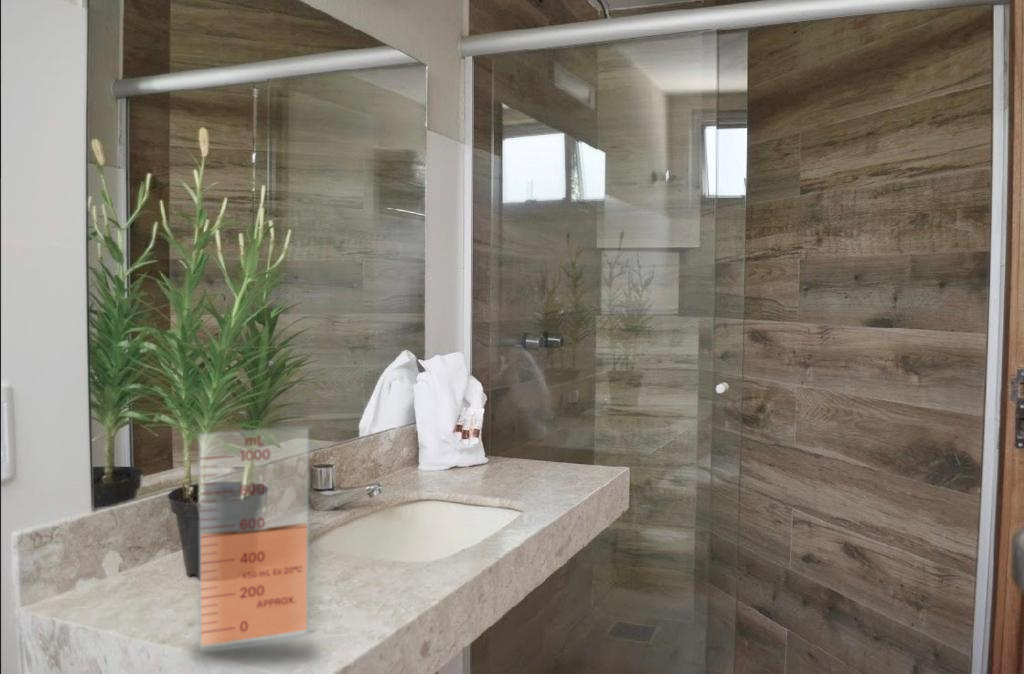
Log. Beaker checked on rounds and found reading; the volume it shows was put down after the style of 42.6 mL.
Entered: 550 mL
